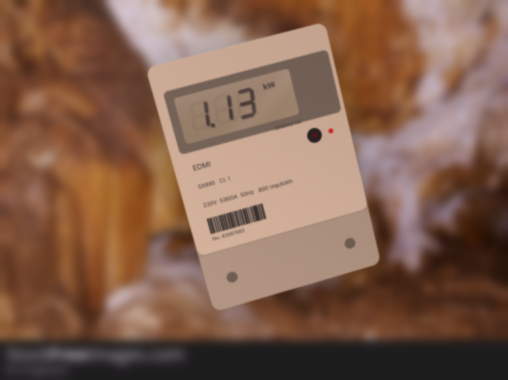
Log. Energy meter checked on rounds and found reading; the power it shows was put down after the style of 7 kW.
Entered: 1.13 kW
